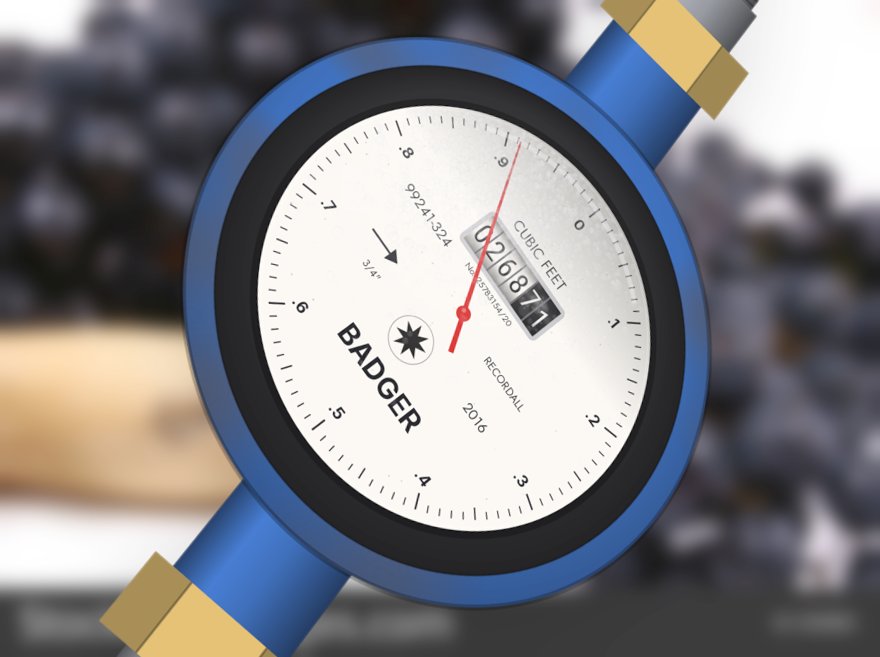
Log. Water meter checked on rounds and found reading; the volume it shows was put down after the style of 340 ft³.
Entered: 26870.91 ft³
